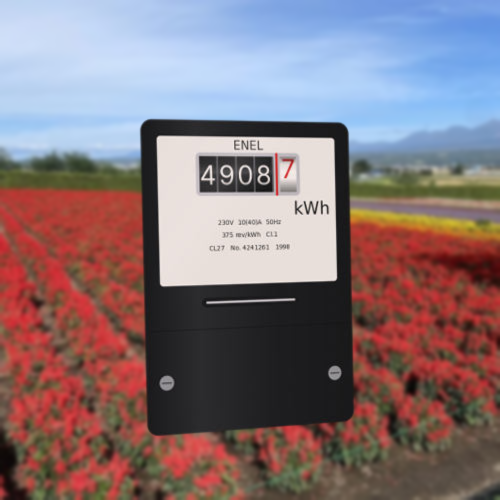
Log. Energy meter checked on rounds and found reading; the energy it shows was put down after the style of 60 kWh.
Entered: 4908.7 kWh
